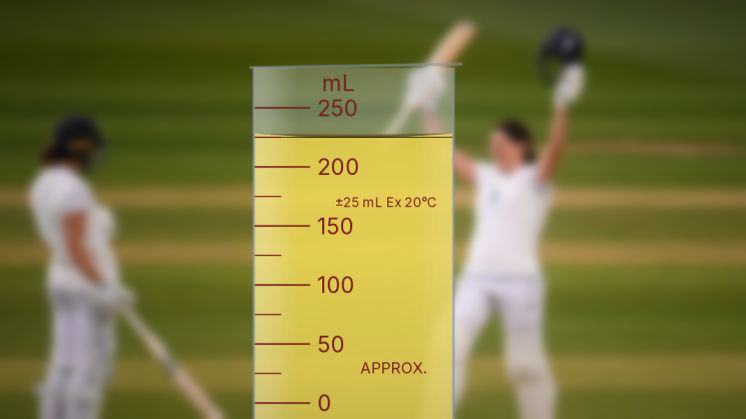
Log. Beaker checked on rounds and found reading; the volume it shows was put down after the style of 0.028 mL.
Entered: 225 mL
